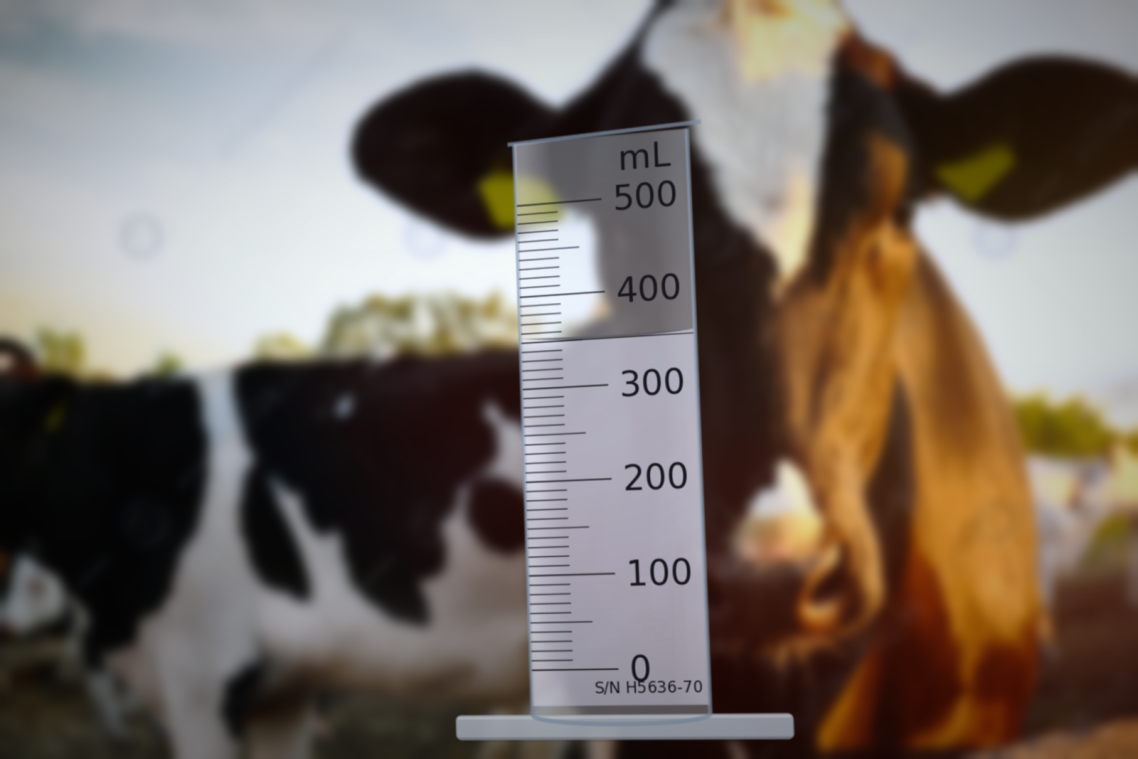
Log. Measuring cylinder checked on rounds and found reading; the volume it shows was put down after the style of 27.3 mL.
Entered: 350 mL
